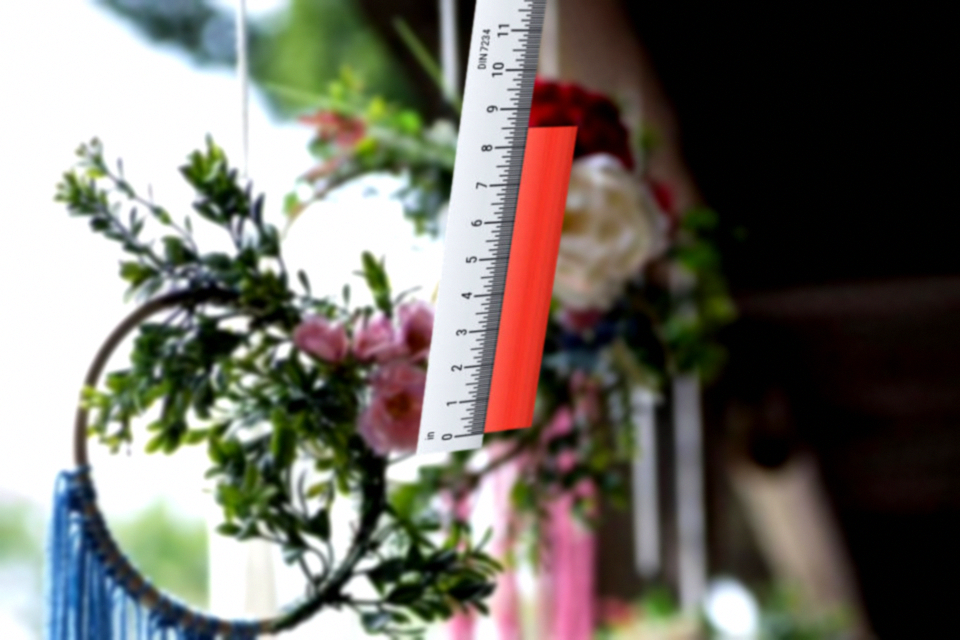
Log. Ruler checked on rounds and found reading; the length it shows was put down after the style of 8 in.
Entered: 8.5 in
